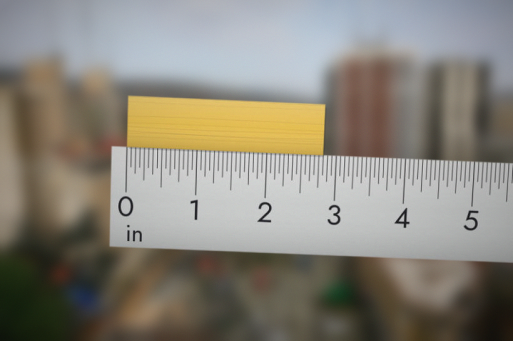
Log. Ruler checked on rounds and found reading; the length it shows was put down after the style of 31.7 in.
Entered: 2.8125 in
